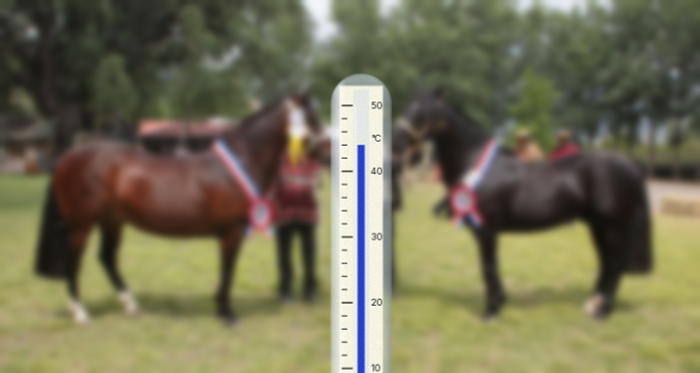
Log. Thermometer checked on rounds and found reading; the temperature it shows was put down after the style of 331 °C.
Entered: 44 °C
